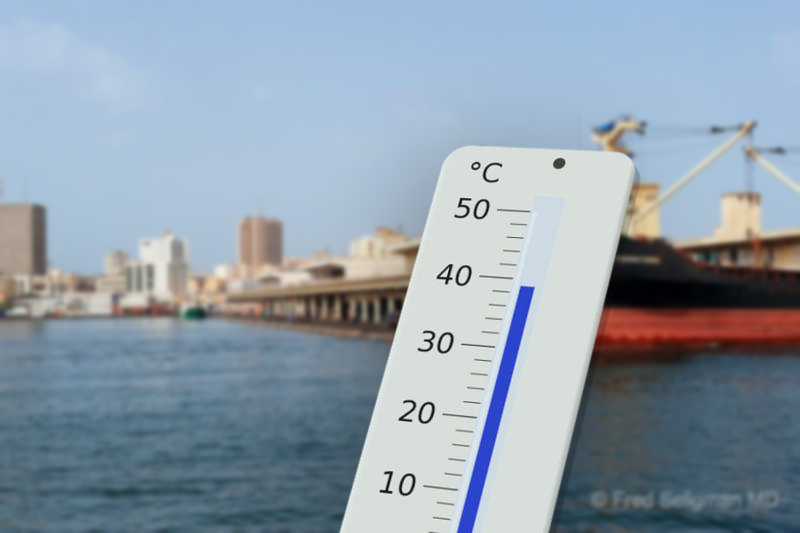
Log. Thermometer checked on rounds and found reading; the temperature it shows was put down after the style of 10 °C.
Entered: 39 °C
